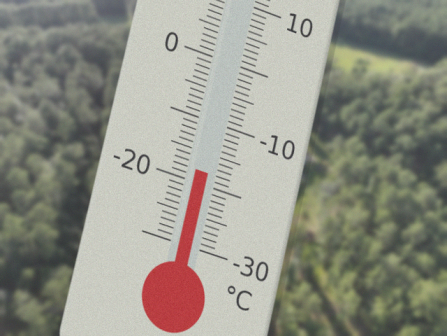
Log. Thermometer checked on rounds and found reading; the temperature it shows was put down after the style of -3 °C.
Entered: -18 °C
